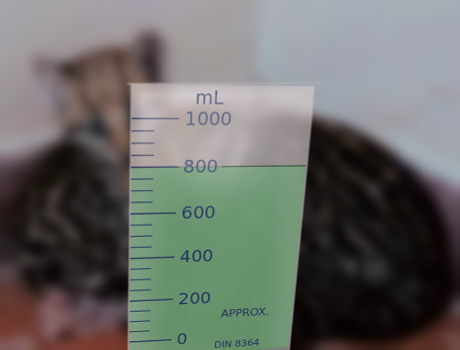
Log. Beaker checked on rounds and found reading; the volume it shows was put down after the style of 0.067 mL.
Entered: 800 mL
